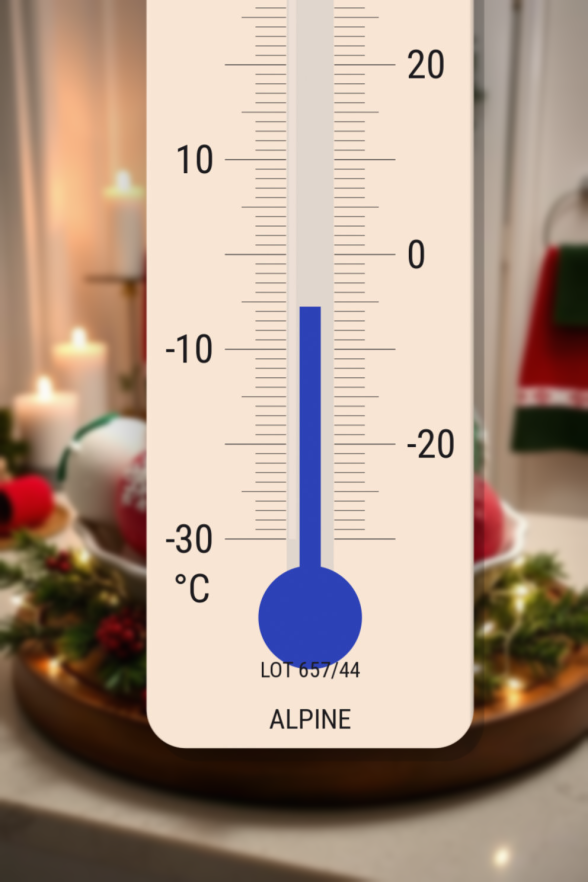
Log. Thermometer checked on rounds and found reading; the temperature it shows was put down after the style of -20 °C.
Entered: -5.5 °C
